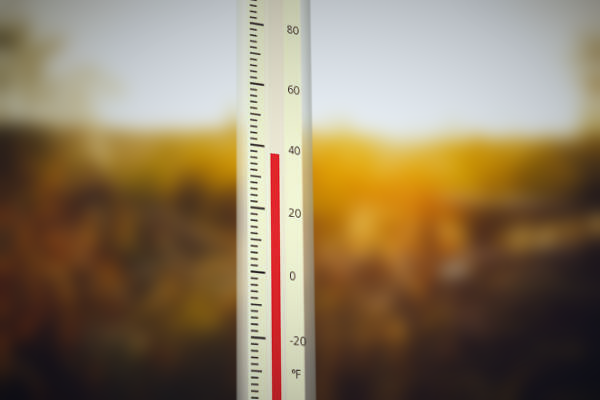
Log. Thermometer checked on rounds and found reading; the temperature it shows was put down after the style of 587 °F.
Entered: 38 °F
